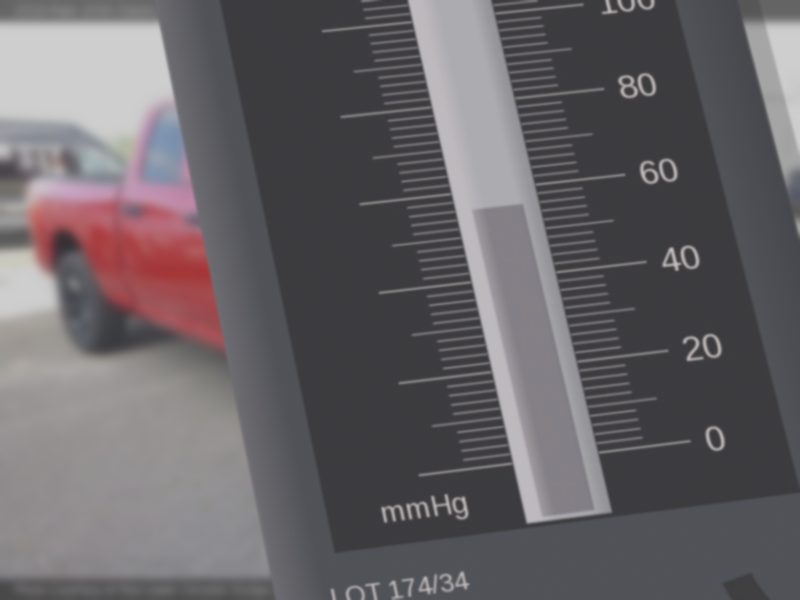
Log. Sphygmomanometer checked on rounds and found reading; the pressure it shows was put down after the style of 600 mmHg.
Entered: 56 mmHg
